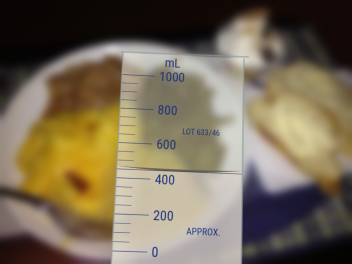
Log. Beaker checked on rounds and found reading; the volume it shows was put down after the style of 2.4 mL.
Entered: 450 mL
